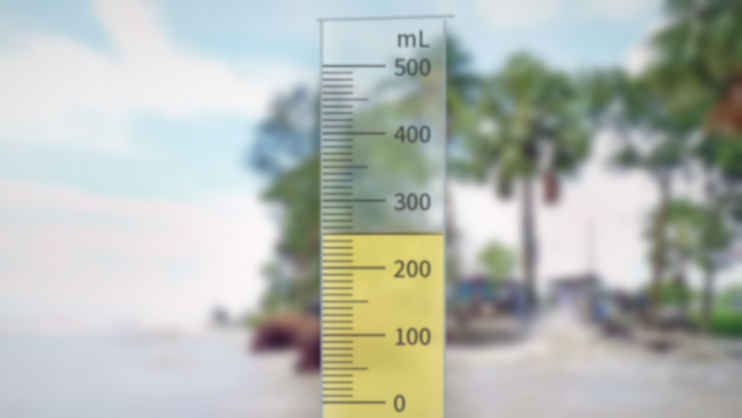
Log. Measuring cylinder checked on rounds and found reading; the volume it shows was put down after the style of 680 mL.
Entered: 250 mL
